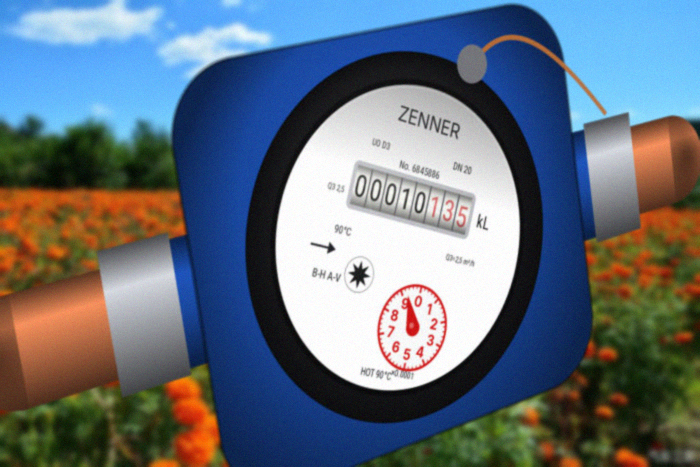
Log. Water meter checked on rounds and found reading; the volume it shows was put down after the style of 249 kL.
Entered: 10.1349 kL
